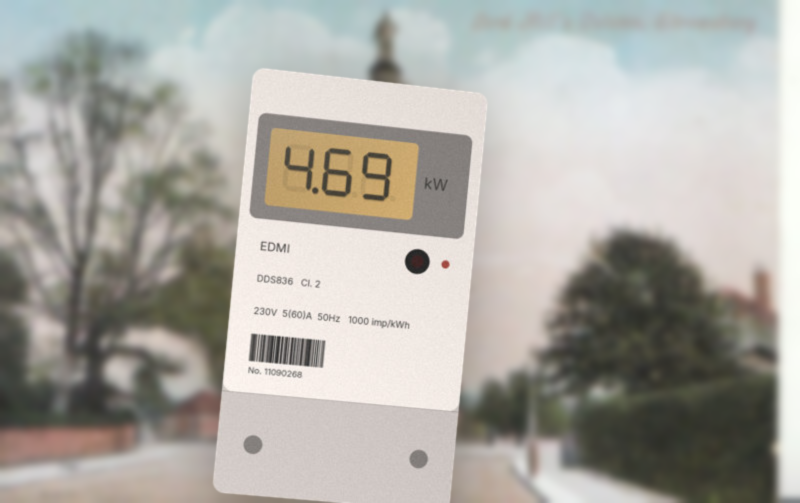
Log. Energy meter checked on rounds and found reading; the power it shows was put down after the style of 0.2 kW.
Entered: 4.69 kW
